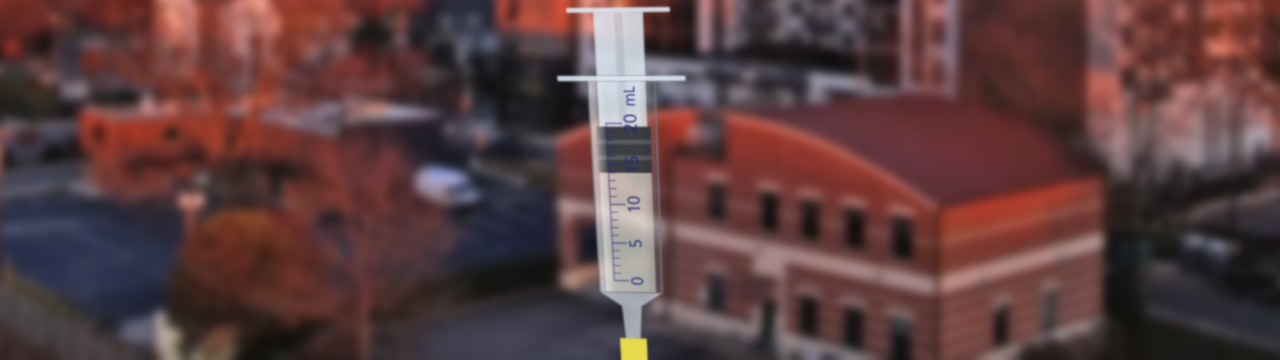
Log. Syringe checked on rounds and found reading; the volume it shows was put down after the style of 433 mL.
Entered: 14 mL
